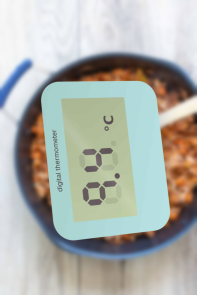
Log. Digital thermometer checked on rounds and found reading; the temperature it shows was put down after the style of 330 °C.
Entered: 9.4 °C
